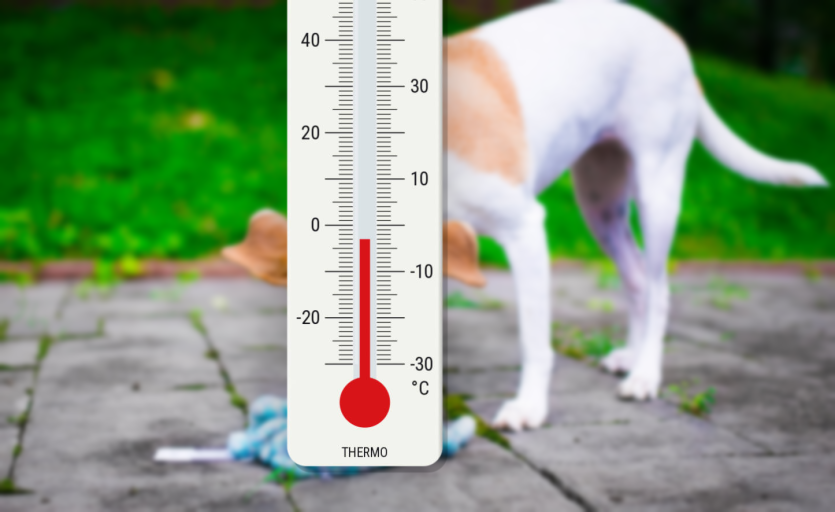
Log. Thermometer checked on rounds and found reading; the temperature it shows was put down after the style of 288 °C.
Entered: -3 °C
